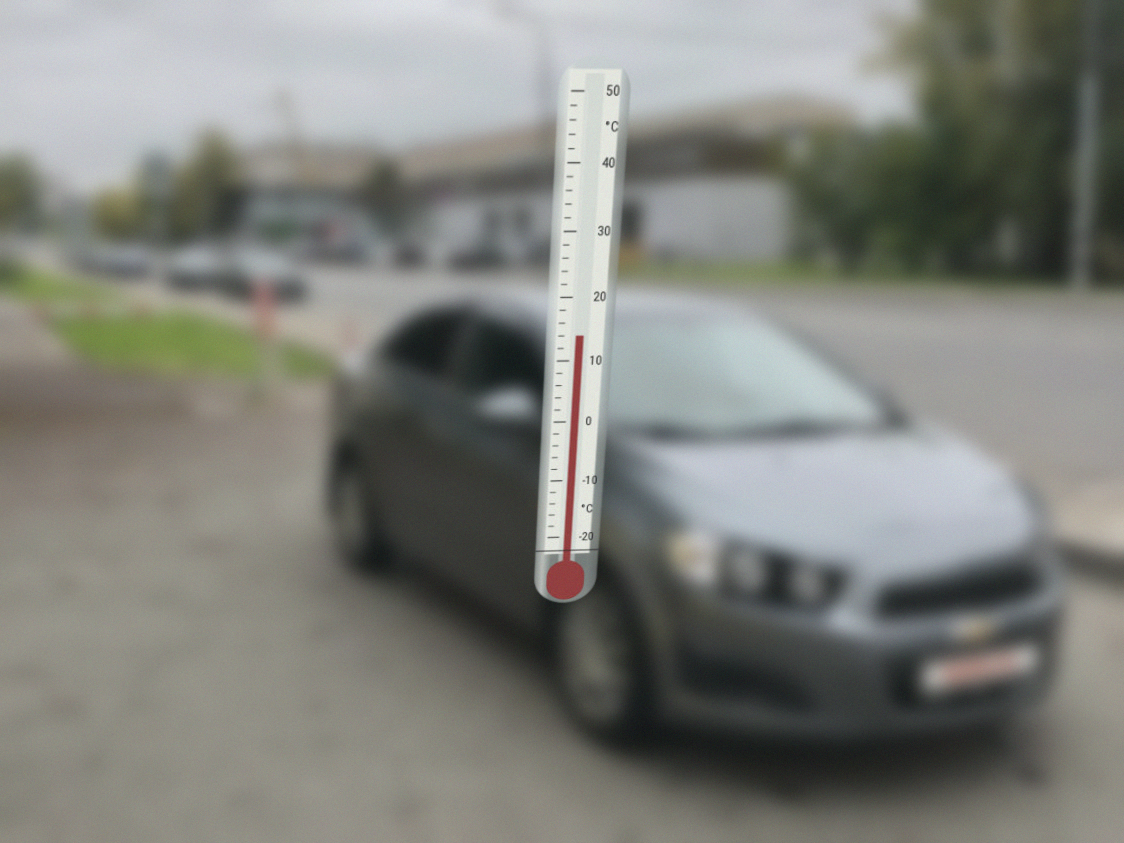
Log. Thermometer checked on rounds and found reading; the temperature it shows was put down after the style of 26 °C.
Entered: 14 °C
